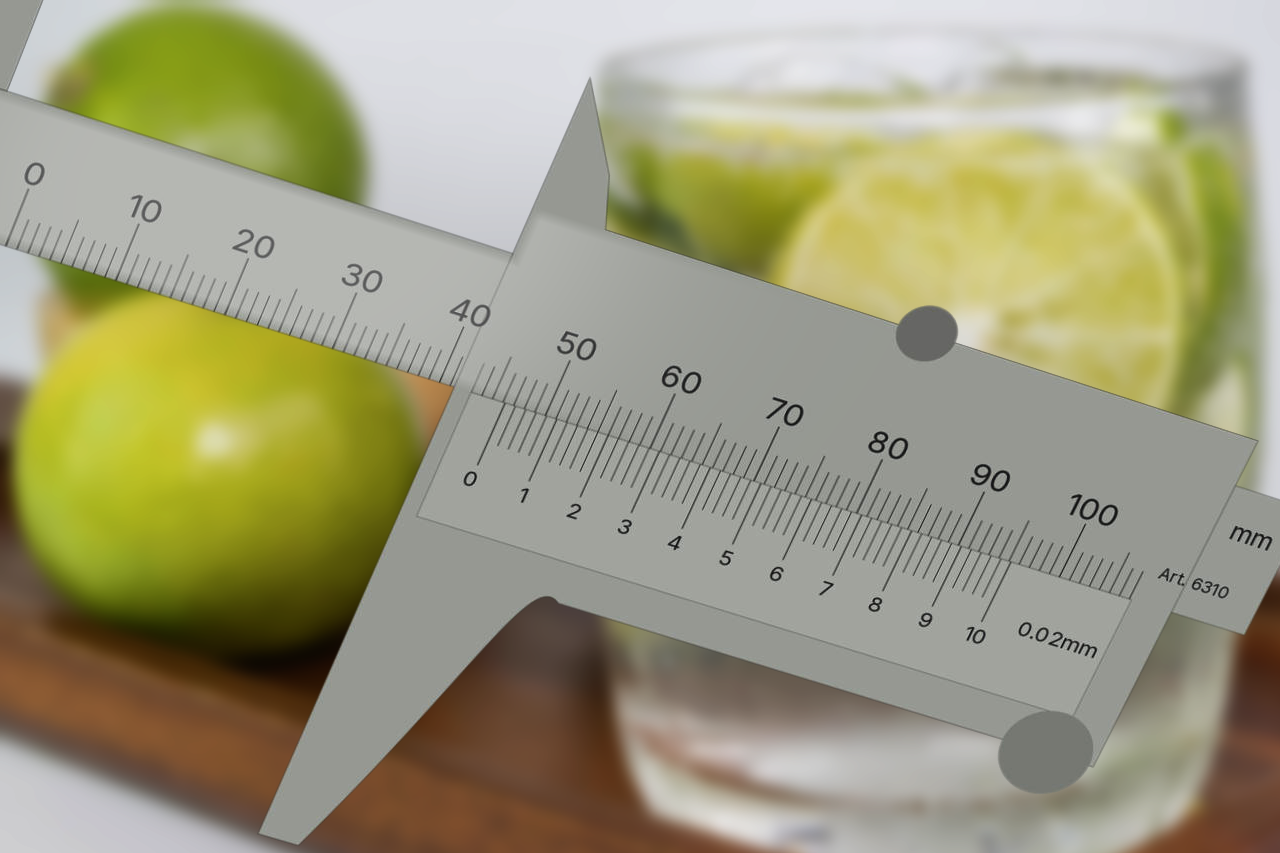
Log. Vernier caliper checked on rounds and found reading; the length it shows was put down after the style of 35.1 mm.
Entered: 46.2 mm
